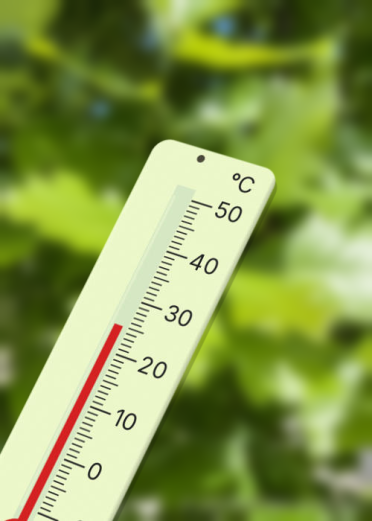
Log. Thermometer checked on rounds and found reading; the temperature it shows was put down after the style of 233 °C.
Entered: 25 °C
